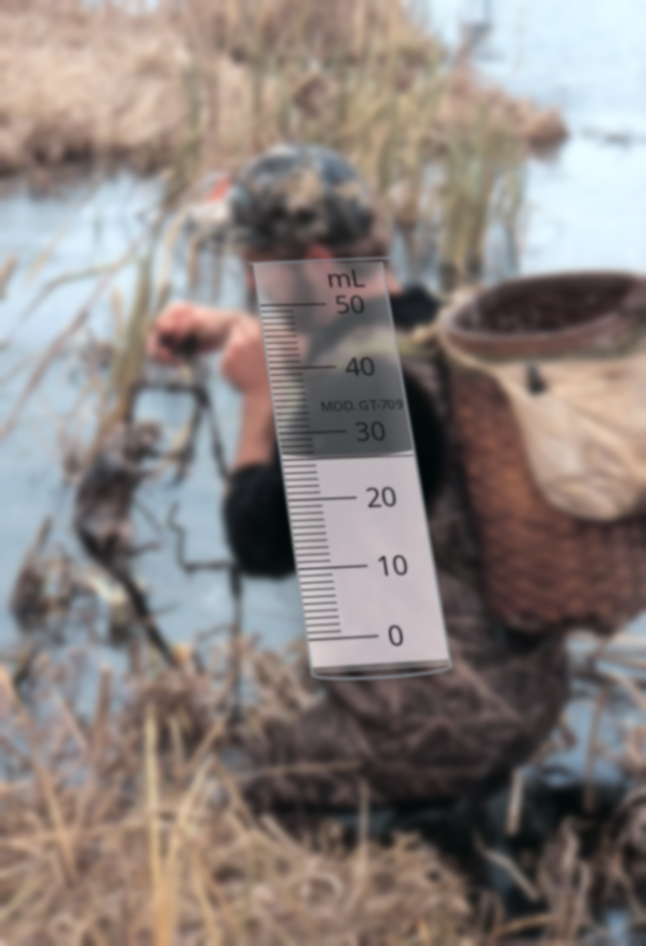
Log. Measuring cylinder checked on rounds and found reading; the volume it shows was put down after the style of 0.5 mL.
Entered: 26 mL
